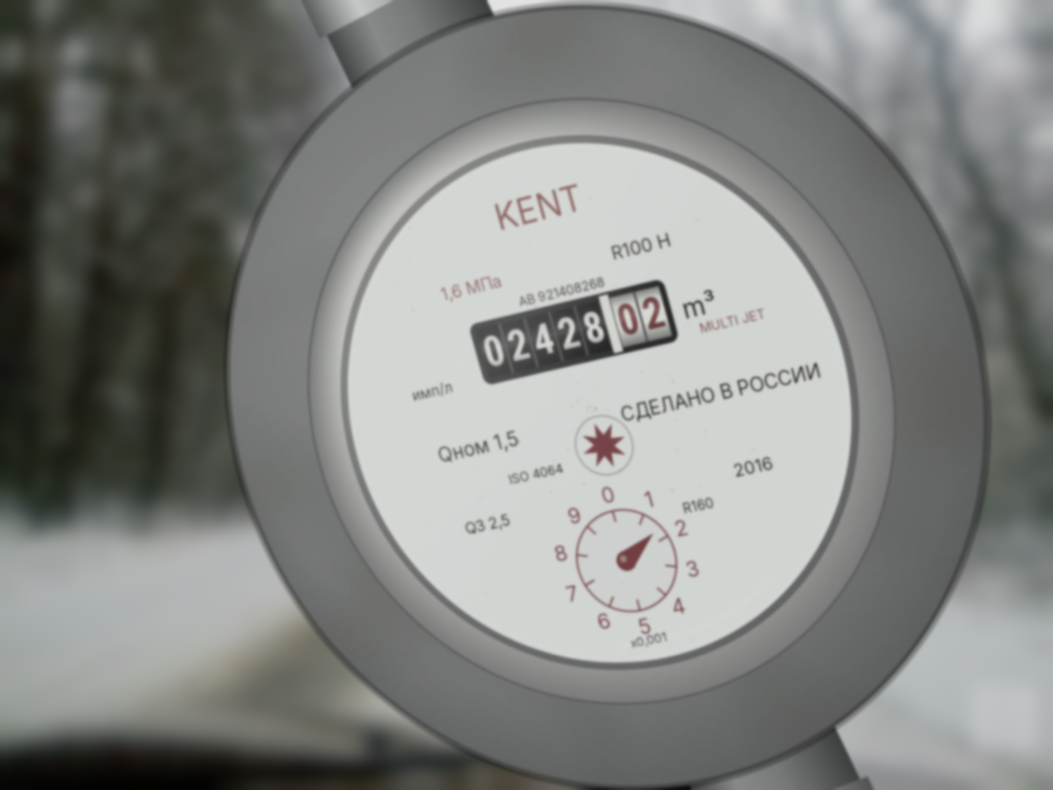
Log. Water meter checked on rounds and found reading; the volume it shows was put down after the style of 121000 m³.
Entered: 2428.021 m³
